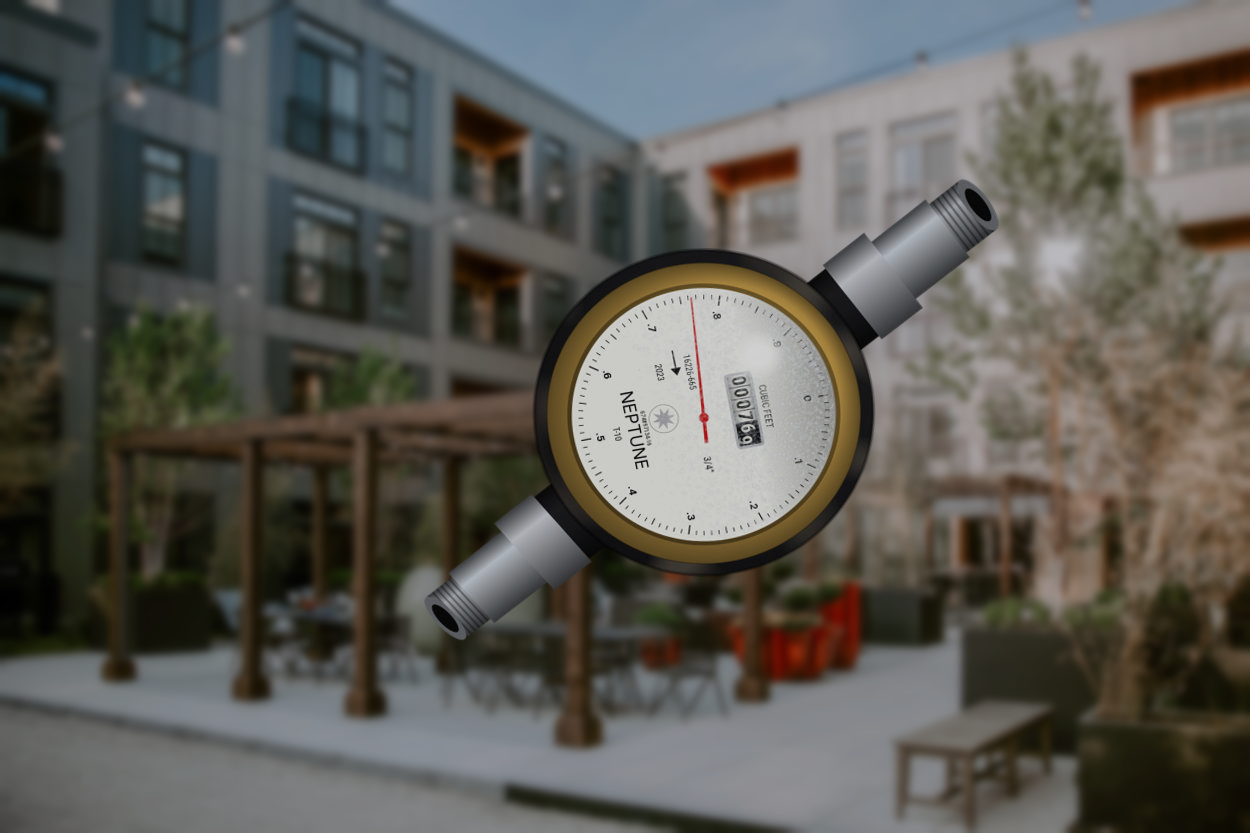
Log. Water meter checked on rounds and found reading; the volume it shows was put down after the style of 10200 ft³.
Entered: 768.76 ft³
